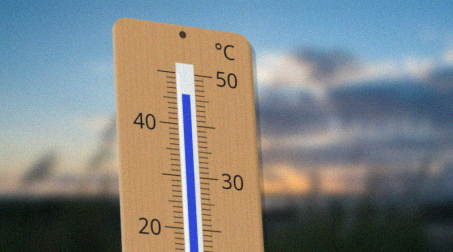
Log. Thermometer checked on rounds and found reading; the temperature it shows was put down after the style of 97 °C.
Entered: 46 °C
